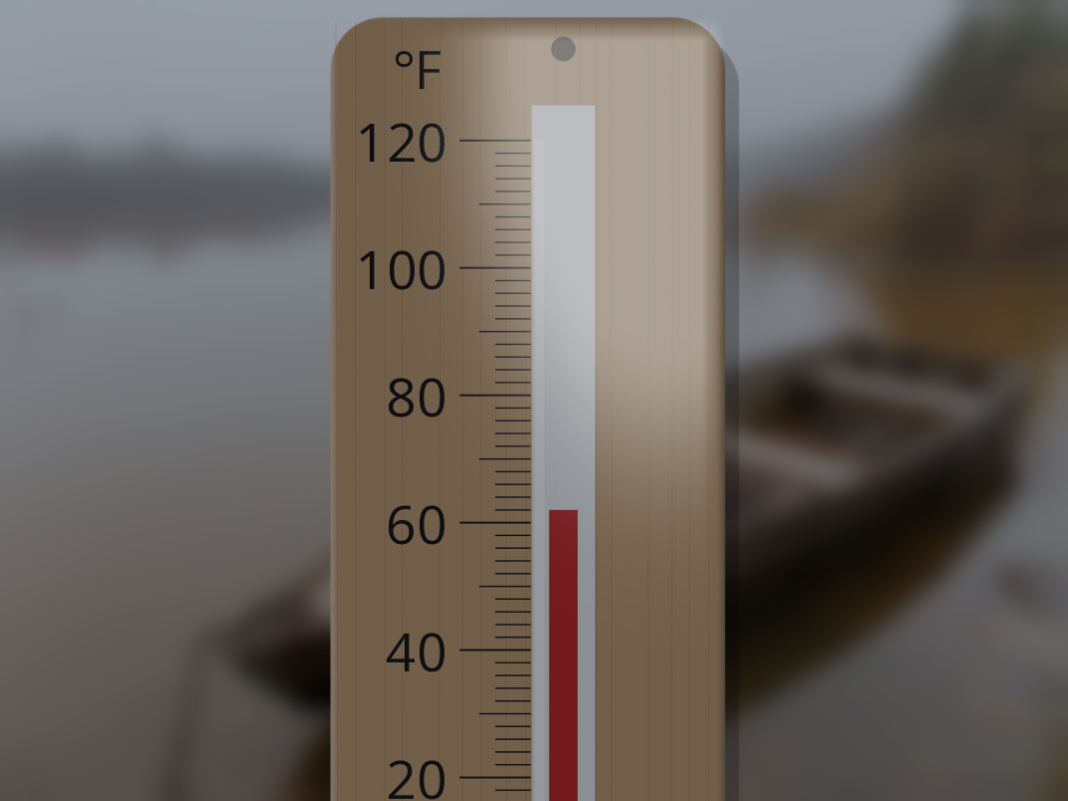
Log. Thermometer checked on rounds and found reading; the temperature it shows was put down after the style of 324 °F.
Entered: 62 °F
